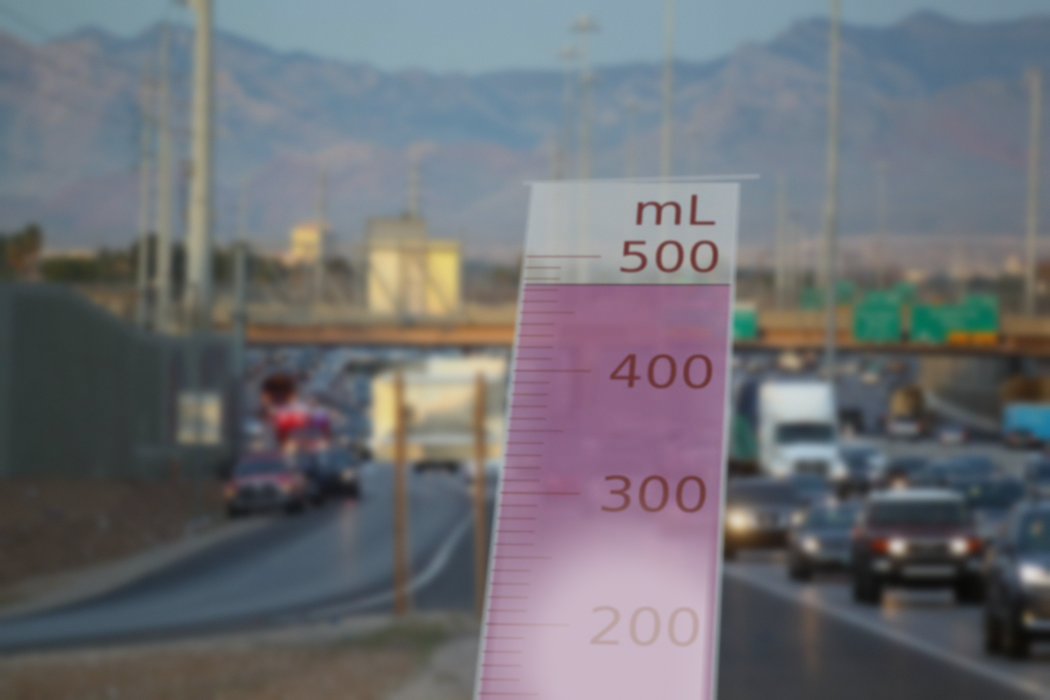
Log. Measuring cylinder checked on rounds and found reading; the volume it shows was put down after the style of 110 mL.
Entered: 475 mL
